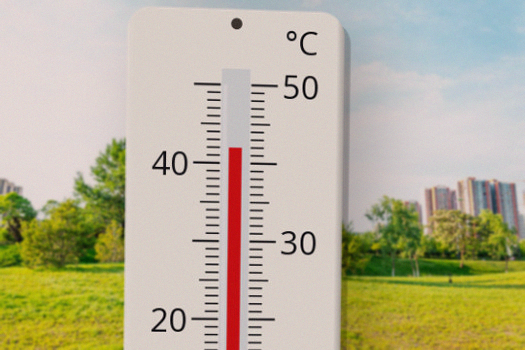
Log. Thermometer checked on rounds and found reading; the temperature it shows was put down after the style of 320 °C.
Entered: 42 °C
